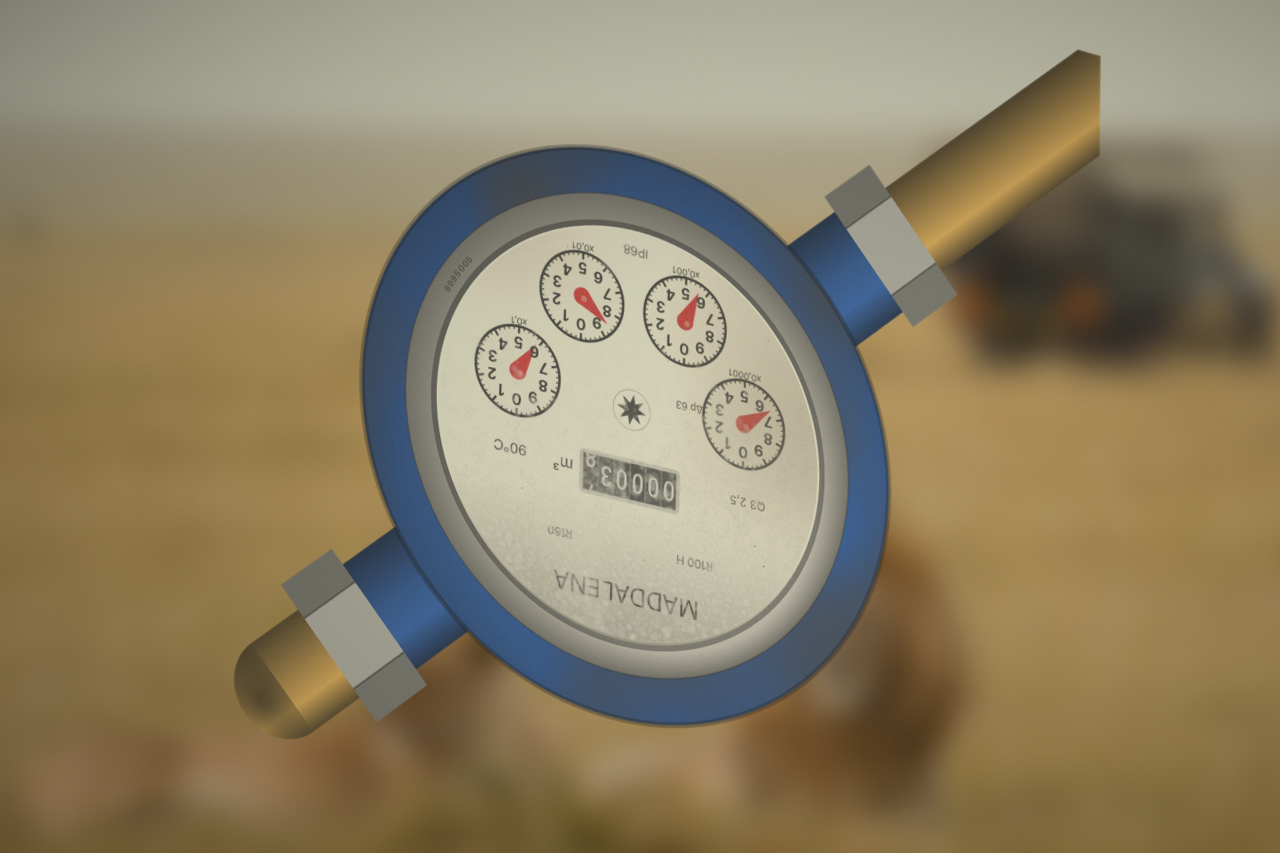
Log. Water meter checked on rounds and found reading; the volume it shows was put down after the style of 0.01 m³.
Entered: 37.5856 m³
